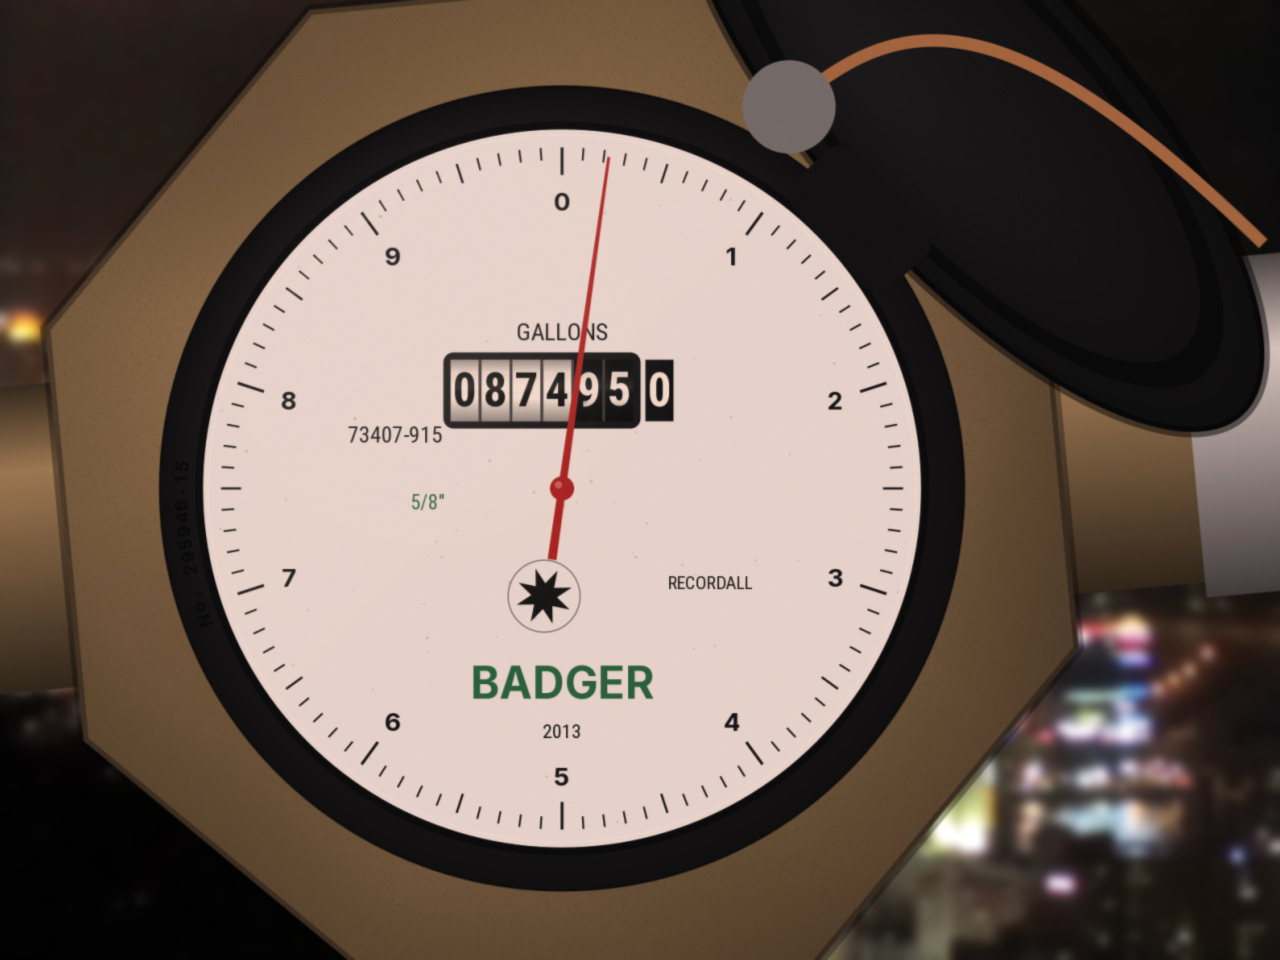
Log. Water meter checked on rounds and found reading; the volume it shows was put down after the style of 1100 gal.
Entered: 874950.2 gal
